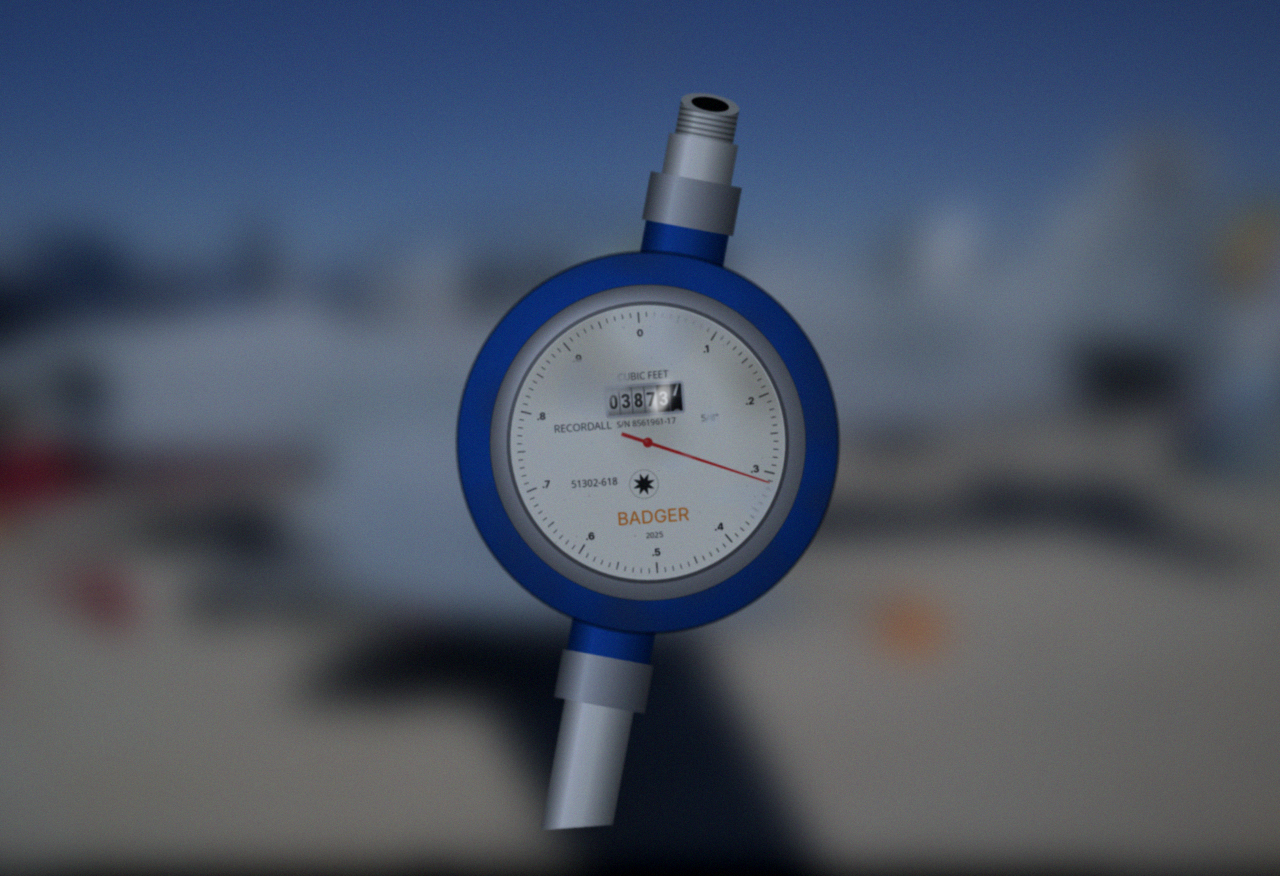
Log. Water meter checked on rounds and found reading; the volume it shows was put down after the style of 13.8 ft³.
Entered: 38737.31 ft³
